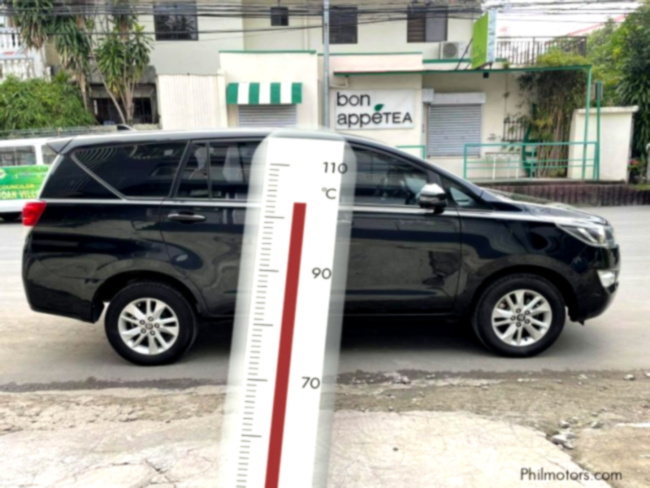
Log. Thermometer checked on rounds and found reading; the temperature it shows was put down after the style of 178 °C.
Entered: 103 °C
